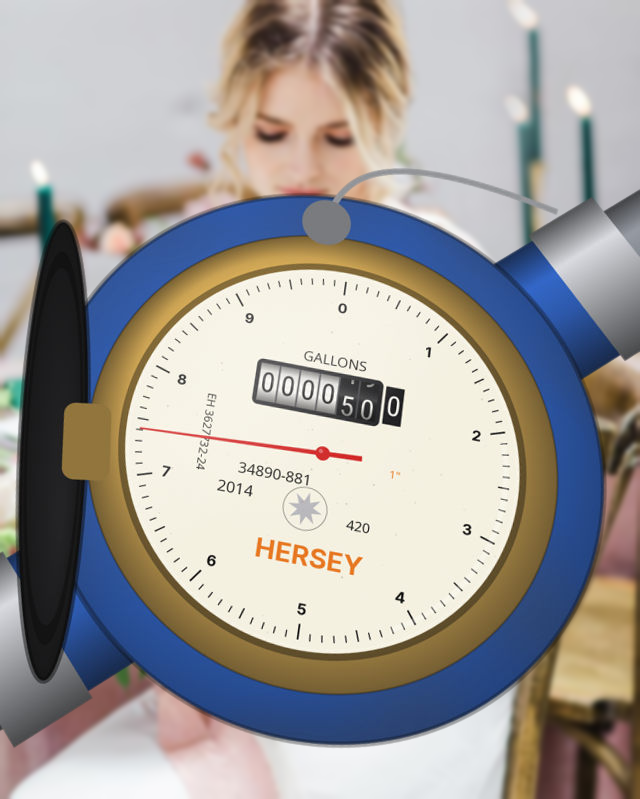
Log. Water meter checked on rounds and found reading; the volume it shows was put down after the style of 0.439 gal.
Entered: 497.4 gal
